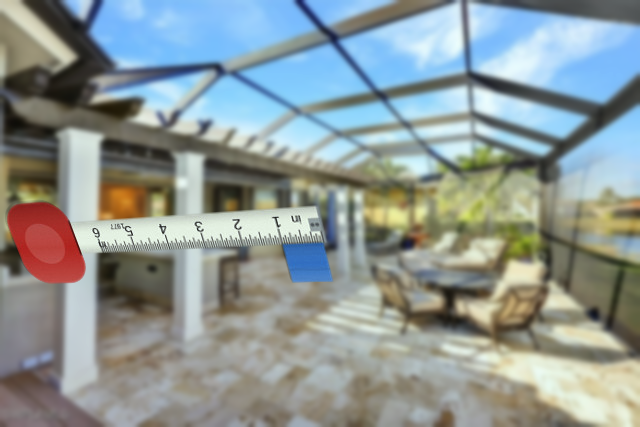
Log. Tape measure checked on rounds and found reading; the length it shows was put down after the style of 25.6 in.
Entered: 1 in
